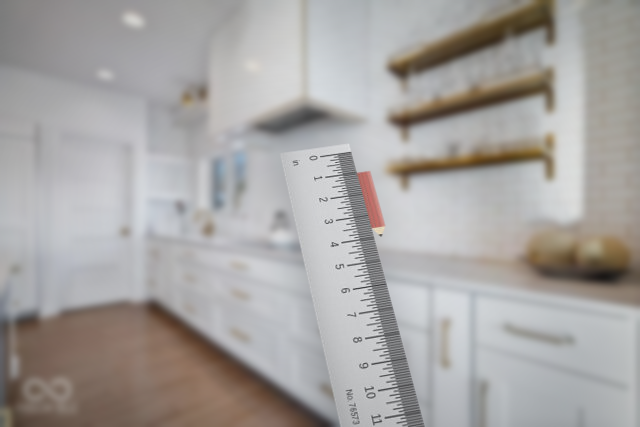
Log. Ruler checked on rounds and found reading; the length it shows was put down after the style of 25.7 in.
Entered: 3 in
